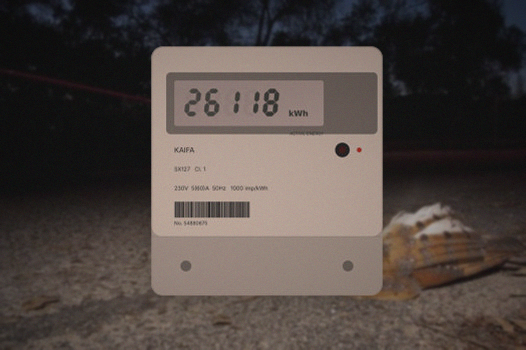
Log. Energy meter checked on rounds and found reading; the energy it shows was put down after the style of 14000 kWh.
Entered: 26118 kWh
